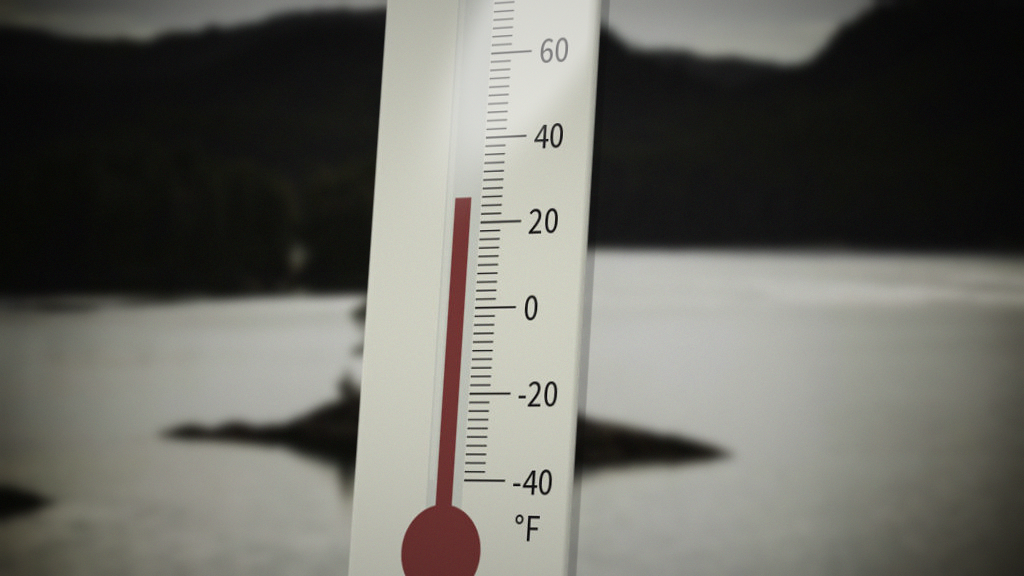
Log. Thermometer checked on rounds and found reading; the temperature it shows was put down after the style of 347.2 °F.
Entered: 26 °F
